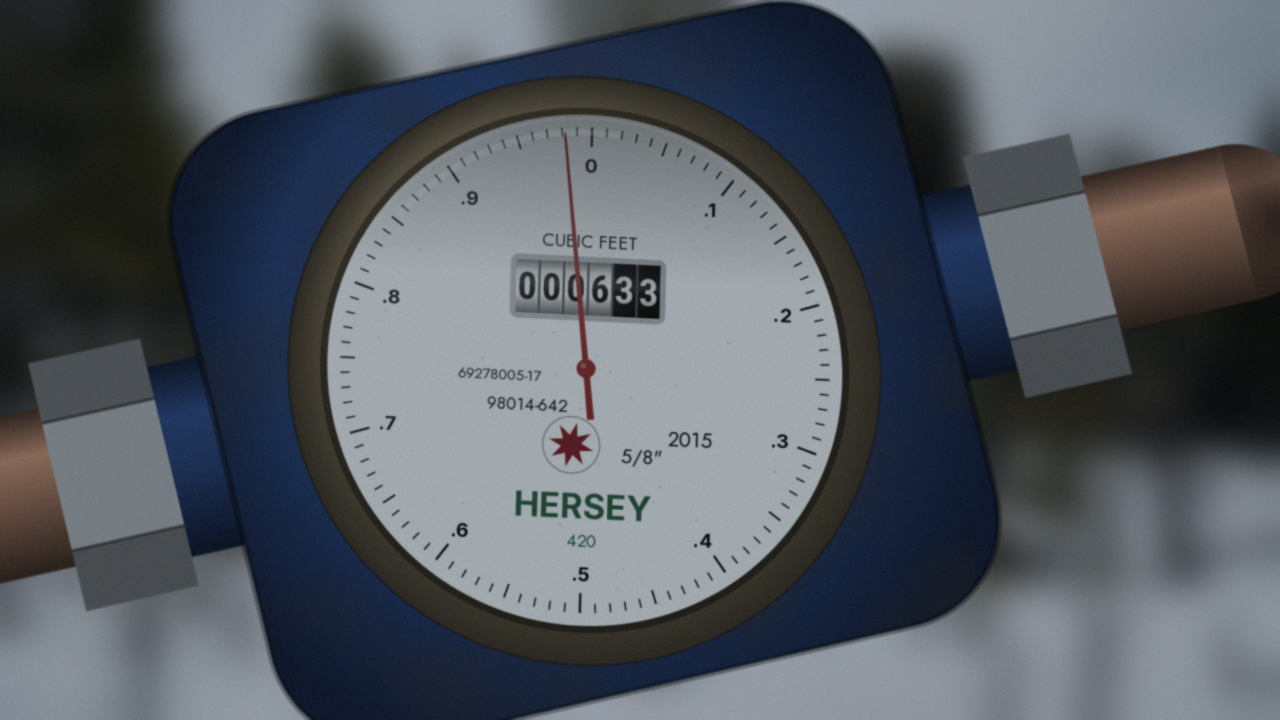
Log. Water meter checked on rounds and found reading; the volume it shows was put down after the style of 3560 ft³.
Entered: 632.98 ft³
